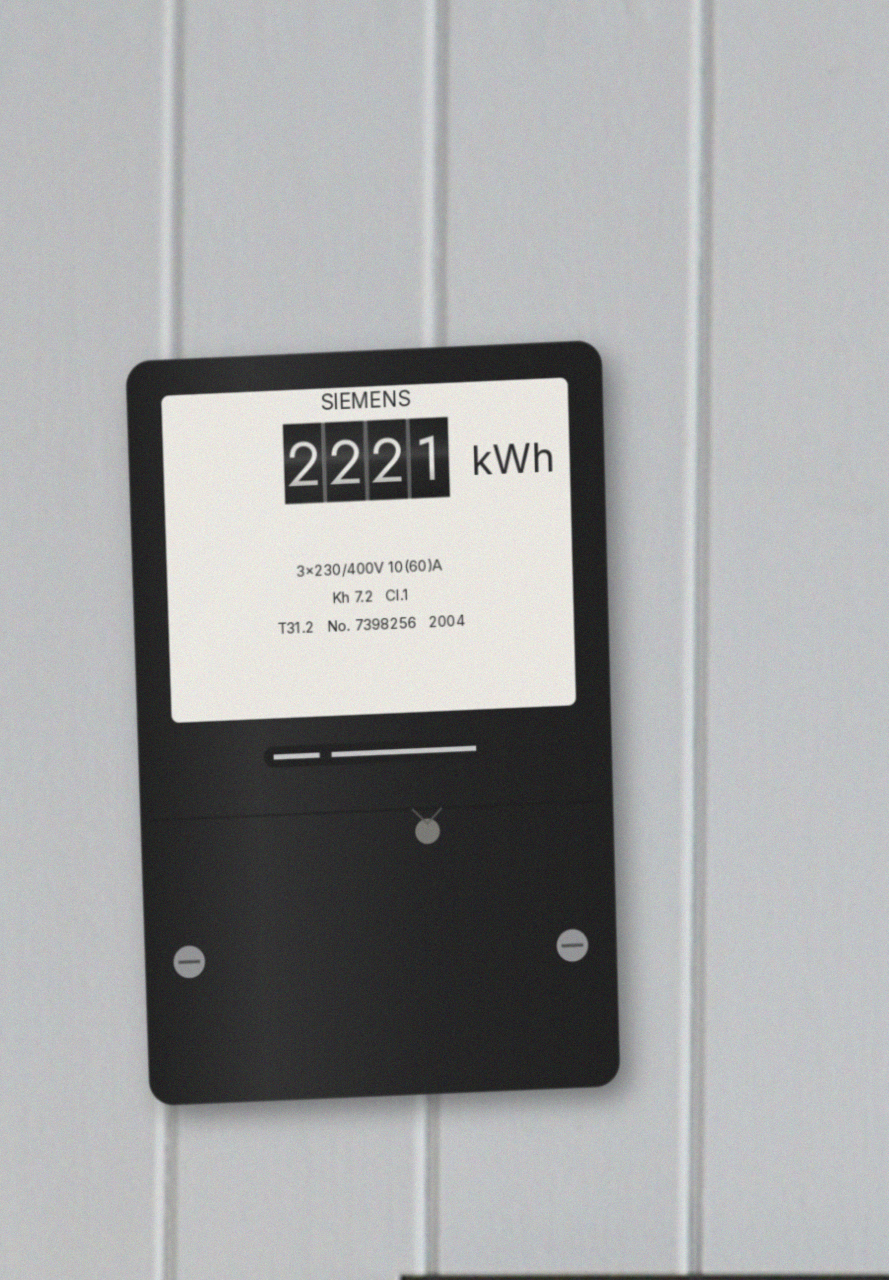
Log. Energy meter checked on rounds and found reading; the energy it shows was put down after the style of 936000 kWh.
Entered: 2221 kWh
